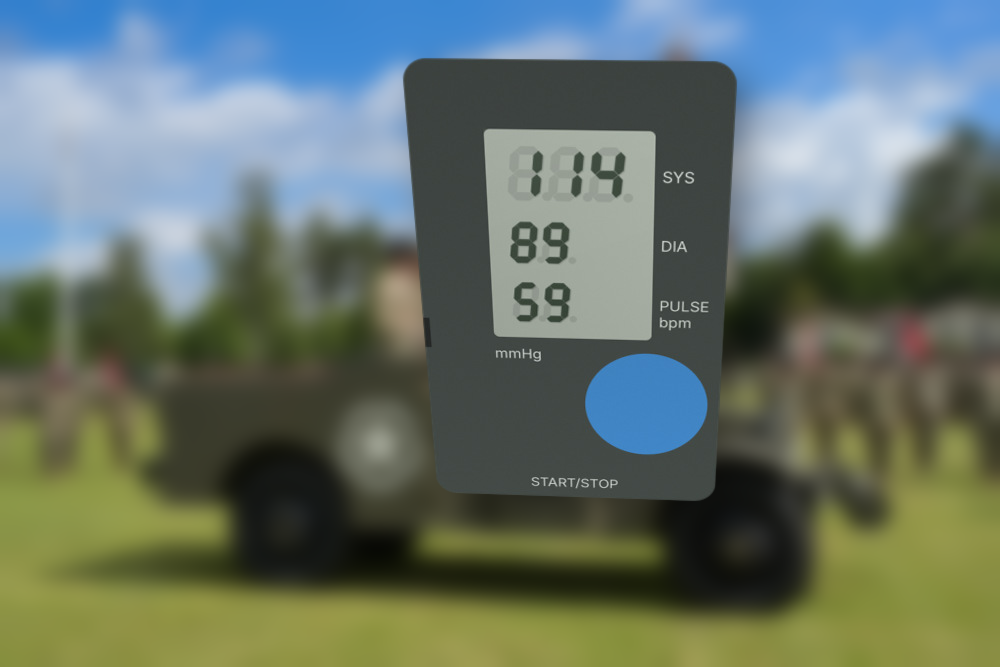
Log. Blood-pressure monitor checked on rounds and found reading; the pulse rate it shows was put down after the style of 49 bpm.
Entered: 59 bpm
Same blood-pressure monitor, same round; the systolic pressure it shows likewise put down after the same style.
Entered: 114 mmHg
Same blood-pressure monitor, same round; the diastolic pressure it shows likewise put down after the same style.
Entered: 89 mmHg
